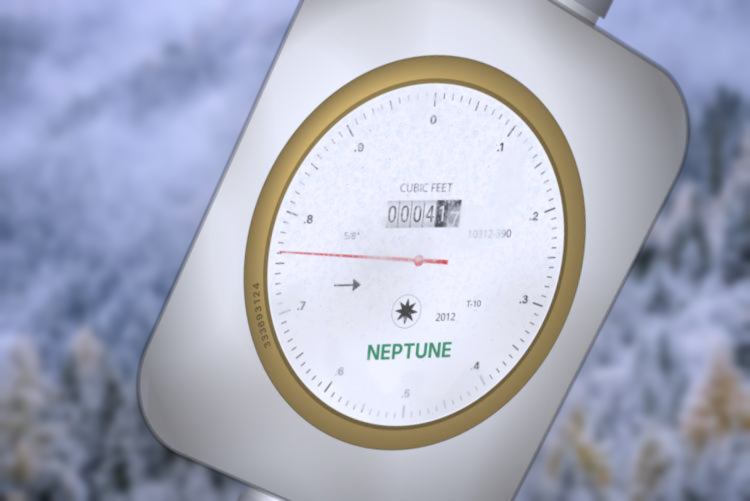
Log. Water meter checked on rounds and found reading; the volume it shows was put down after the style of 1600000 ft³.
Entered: 416.76 ft³
